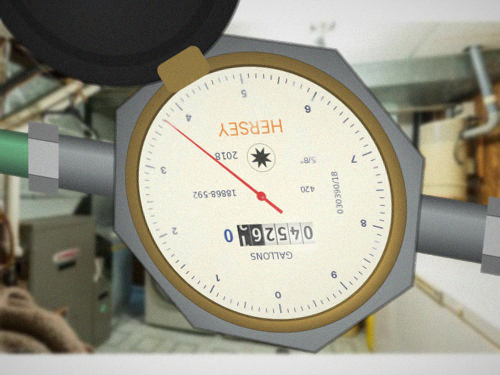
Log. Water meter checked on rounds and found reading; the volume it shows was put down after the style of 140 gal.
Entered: 452613.7 gal
